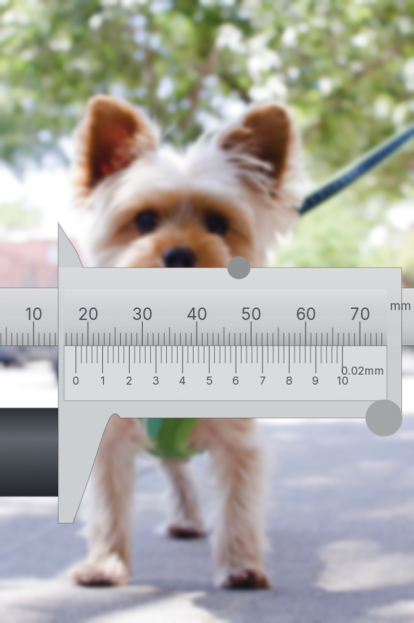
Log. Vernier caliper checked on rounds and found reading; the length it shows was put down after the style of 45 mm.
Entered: 17.8 mm
